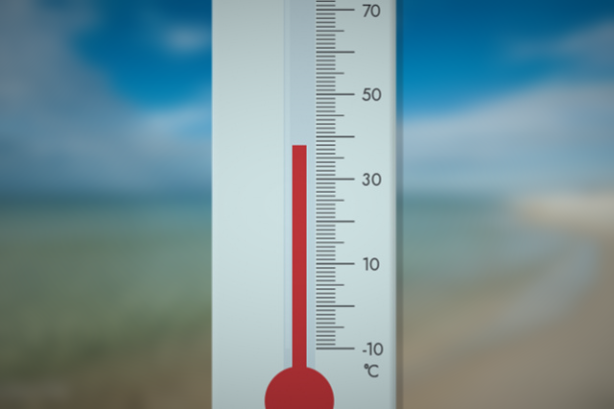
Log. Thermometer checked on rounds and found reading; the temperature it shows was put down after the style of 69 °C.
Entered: 38 °C
